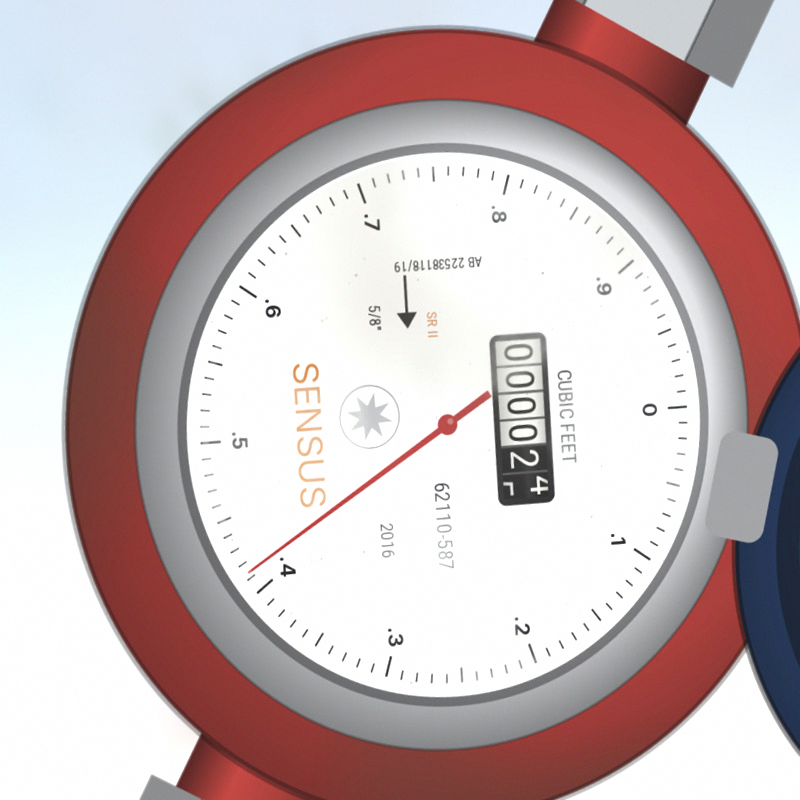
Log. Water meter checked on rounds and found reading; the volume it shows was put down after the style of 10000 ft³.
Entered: 24.41 ft³
